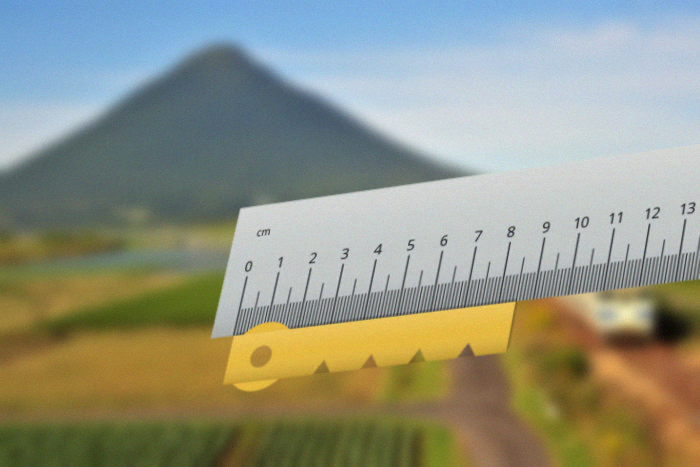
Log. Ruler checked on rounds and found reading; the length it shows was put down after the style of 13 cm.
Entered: 8.5 cm
